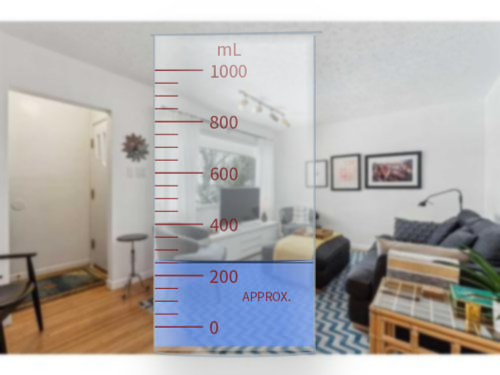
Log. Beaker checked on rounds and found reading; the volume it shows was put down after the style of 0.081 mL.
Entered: 250 mL
